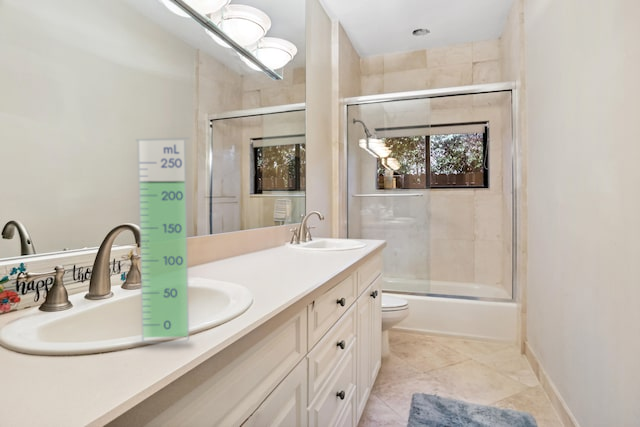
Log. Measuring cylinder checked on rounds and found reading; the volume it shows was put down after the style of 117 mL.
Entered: 220 mL
